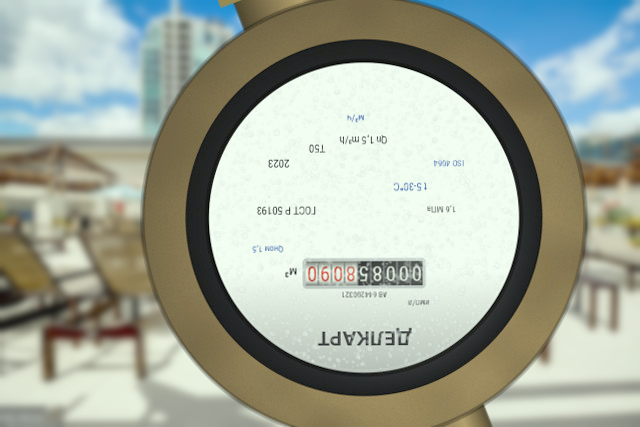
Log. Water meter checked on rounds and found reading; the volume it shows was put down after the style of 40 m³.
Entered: 85.8090 m³
